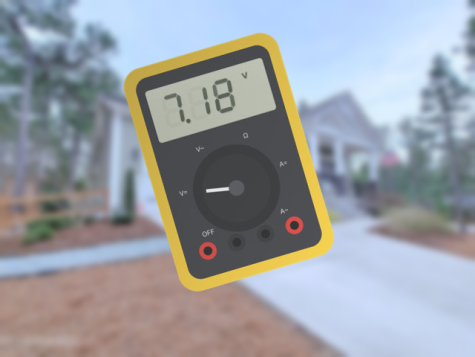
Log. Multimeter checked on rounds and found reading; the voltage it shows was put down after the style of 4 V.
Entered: 7.18 V
